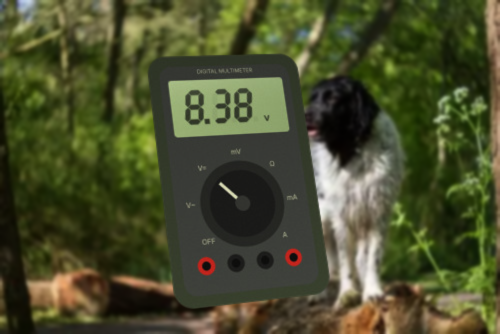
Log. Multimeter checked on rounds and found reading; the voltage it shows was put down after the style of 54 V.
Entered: 8.38 V
